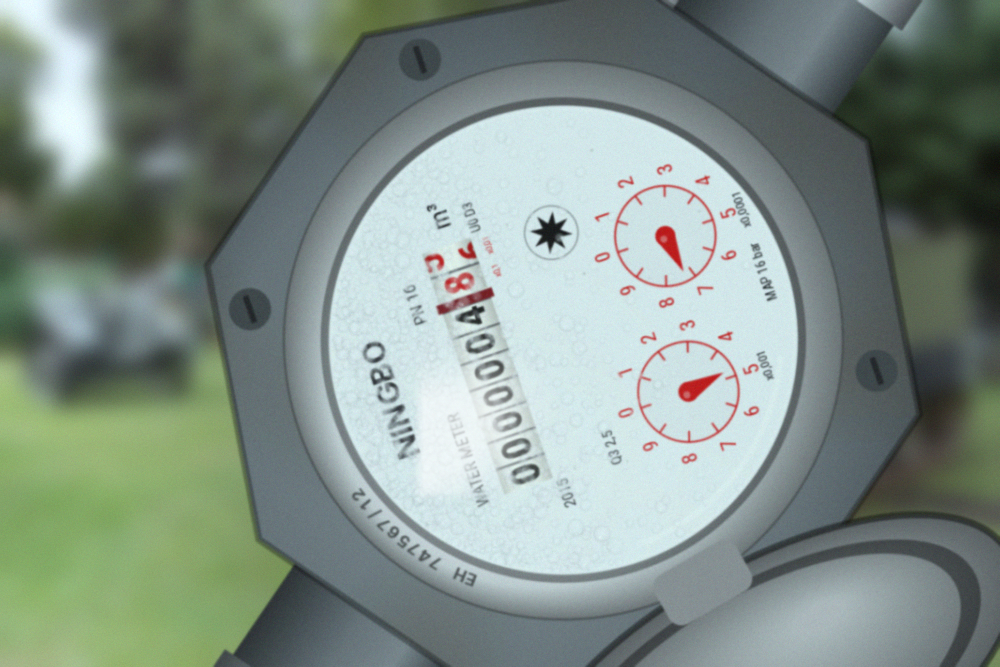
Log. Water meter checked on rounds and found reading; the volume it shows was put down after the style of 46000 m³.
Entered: 4.8547 m³
